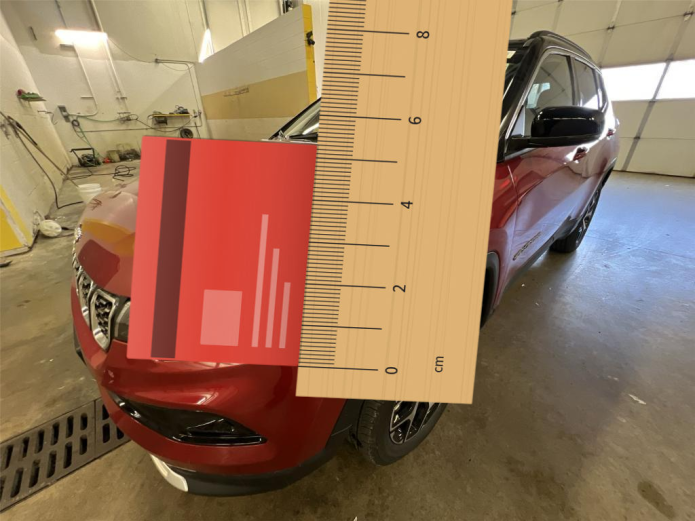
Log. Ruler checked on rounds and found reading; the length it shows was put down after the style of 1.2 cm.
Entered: 5.3 cm
